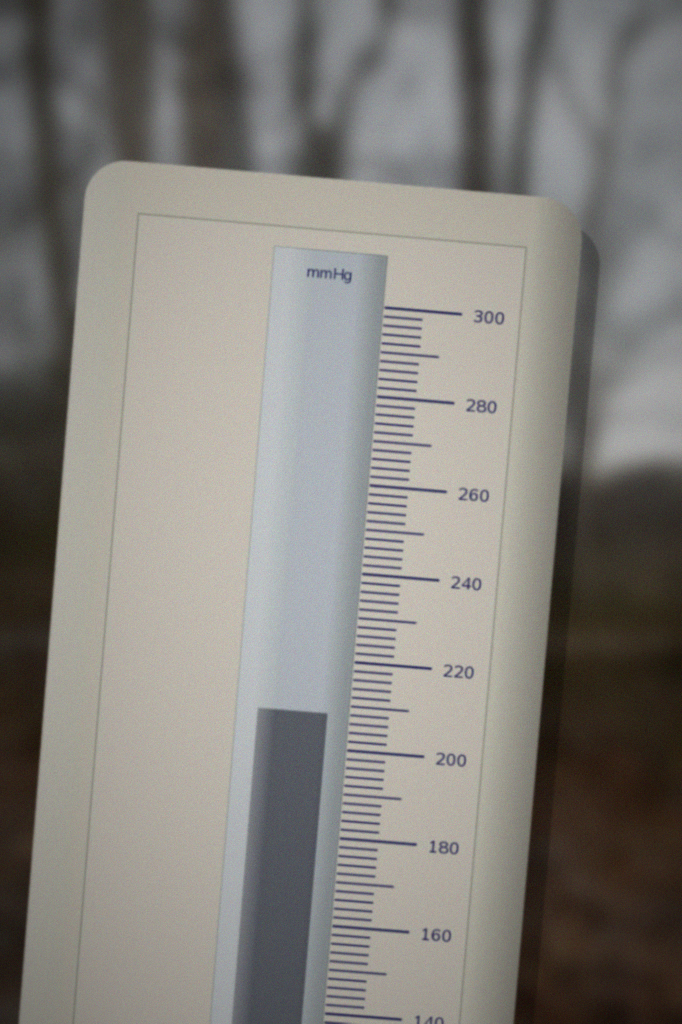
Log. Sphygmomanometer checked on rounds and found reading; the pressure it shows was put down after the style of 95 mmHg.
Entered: 208 mmHg
